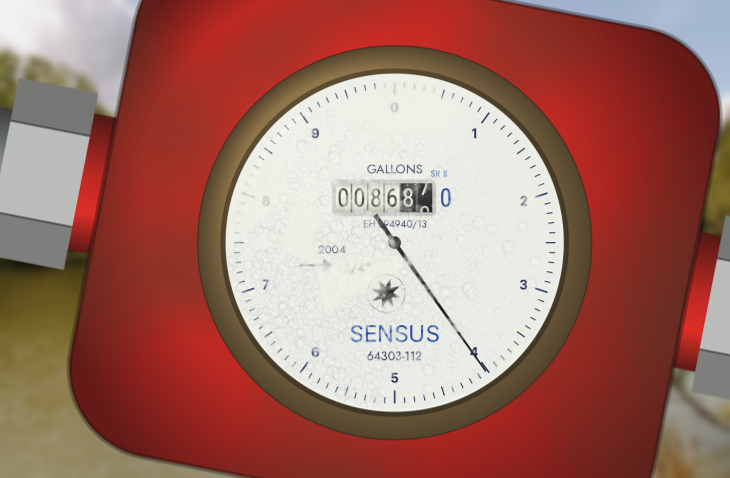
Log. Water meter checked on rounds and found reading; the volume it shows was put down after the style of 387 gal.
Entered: 86874.0 gal
